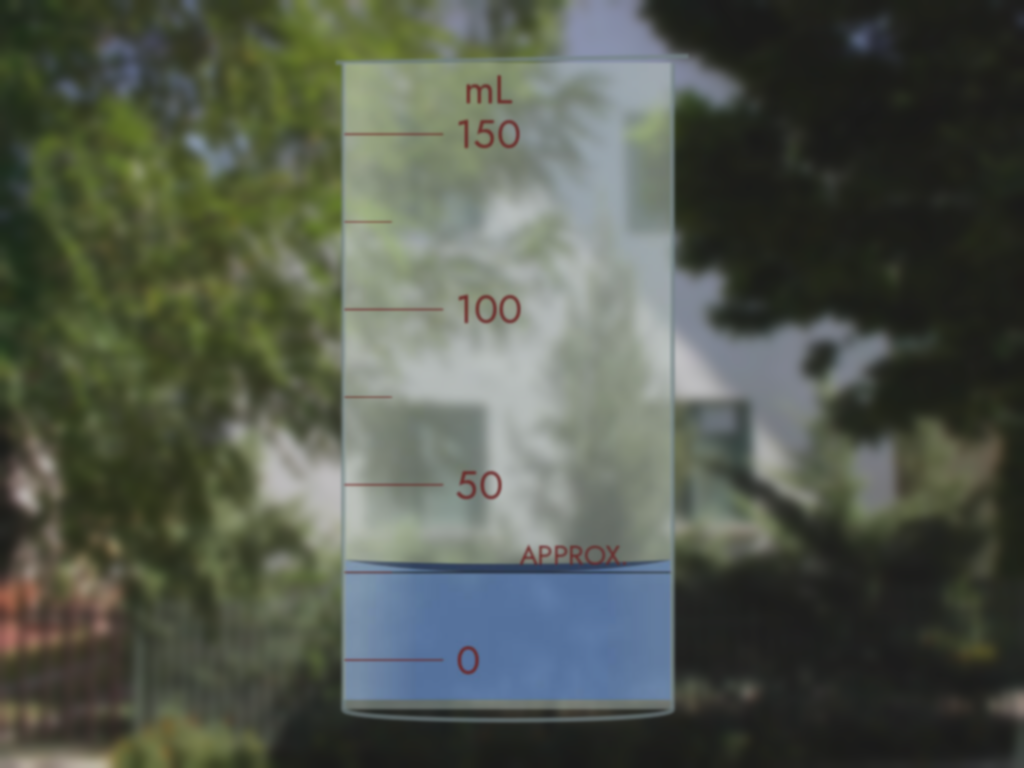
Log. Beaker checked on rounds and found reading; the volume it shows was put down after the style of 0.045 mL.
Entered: 25 mL
